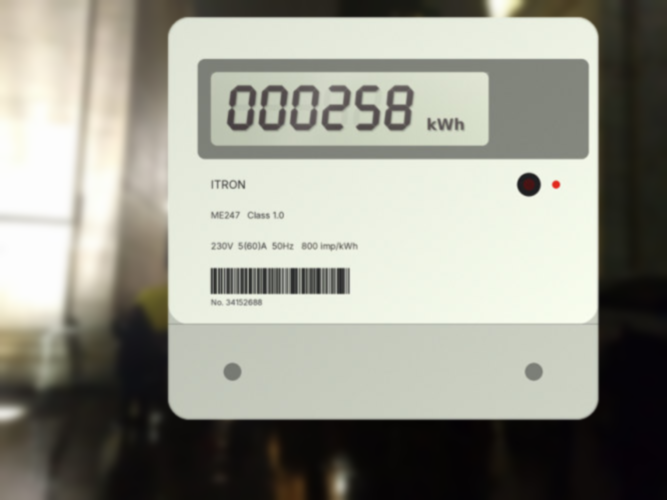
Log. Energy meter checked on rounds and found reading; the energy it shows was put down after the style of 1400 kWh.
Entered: 258 kWh
